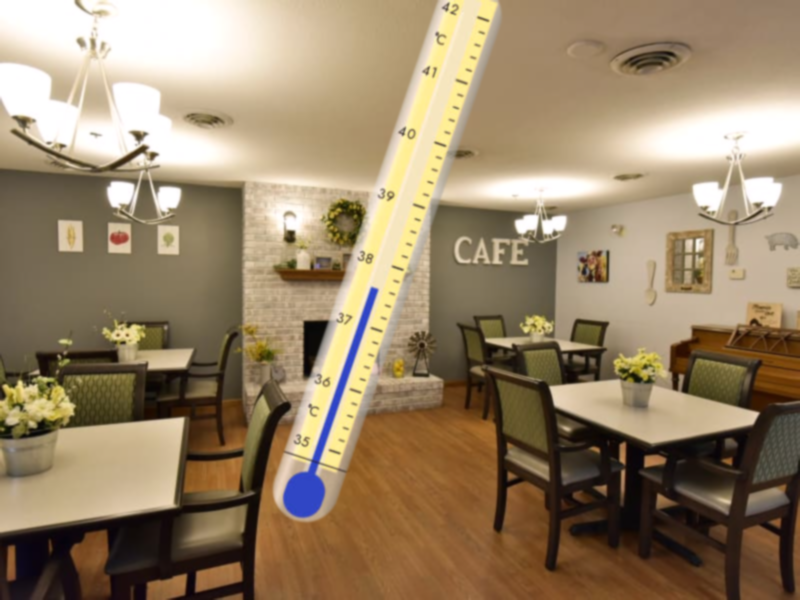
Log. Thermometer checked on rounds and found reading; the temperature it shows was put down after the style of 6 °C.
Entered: 37.6 °C
